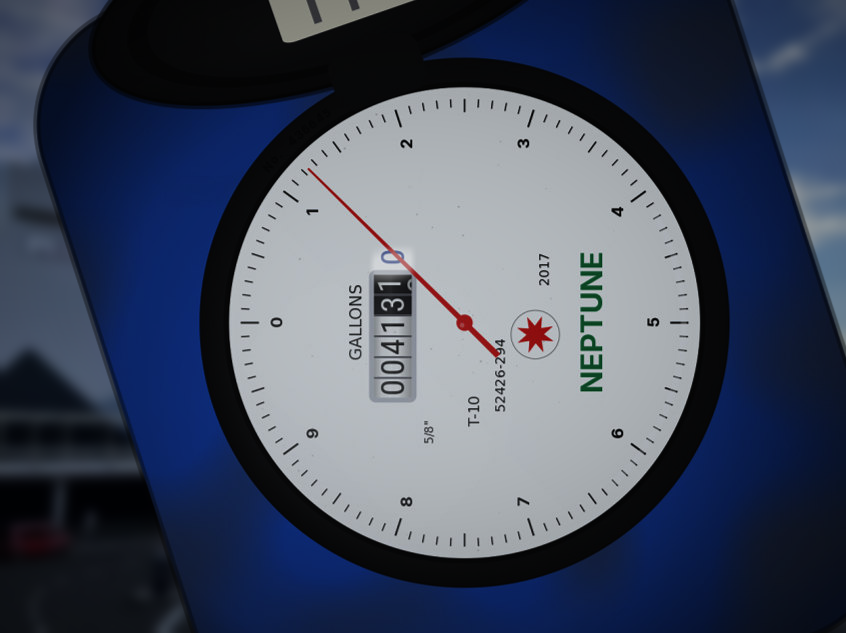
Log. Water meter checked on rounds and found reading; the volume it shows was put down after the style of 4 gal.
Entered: 41311.2 gal
